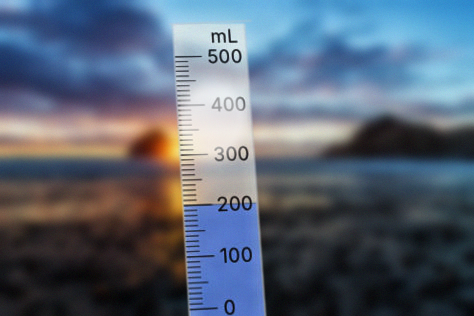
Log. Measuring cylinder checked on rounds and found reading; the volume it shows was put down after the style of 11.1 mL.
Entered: 200 mL
